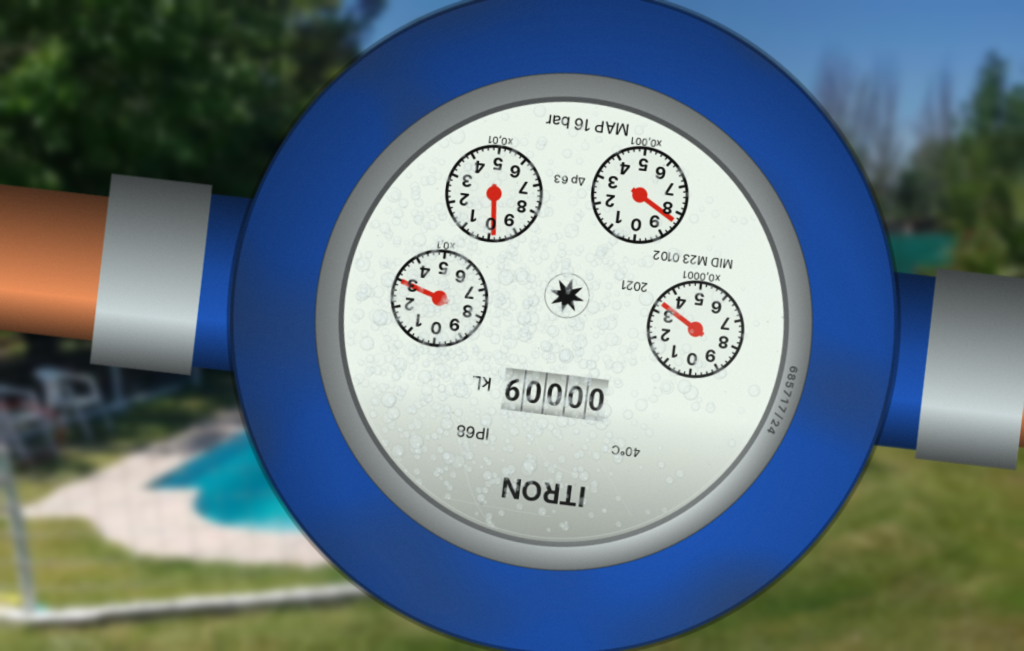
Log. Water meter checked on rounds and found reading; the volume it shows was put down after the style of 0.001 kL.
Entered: 9.2983 kL
